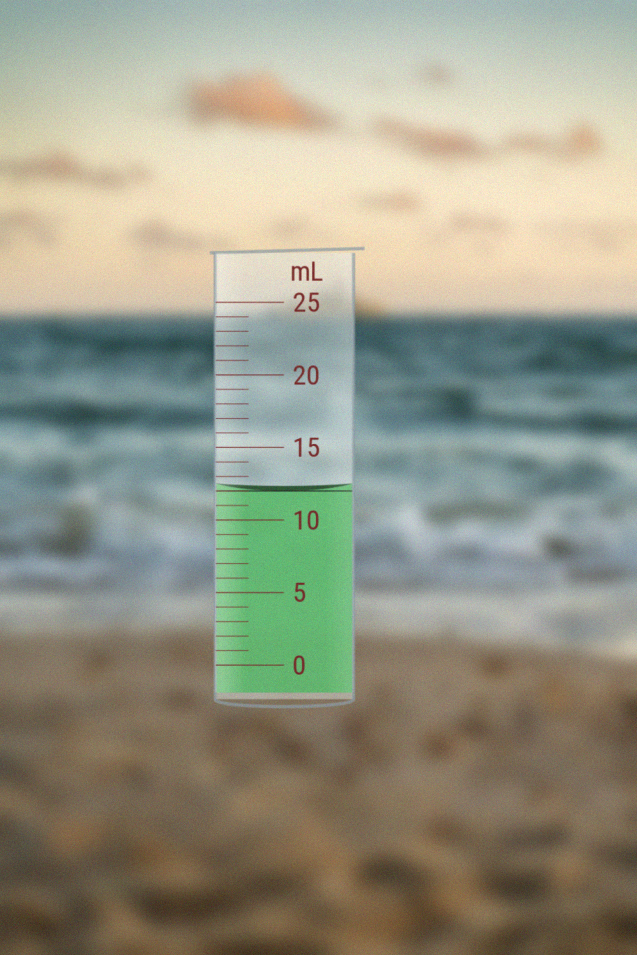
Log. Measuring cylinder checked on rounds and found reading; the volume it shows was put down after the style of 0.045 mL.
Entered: 12 mL
